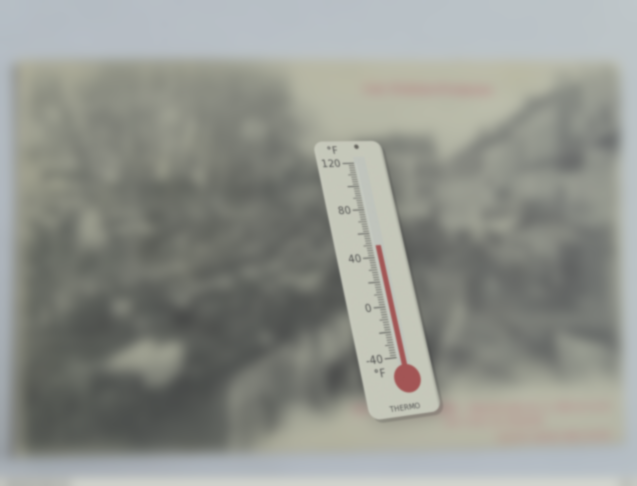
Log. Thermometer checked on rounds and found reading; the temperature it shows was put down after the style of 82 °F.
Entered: 50 °F
